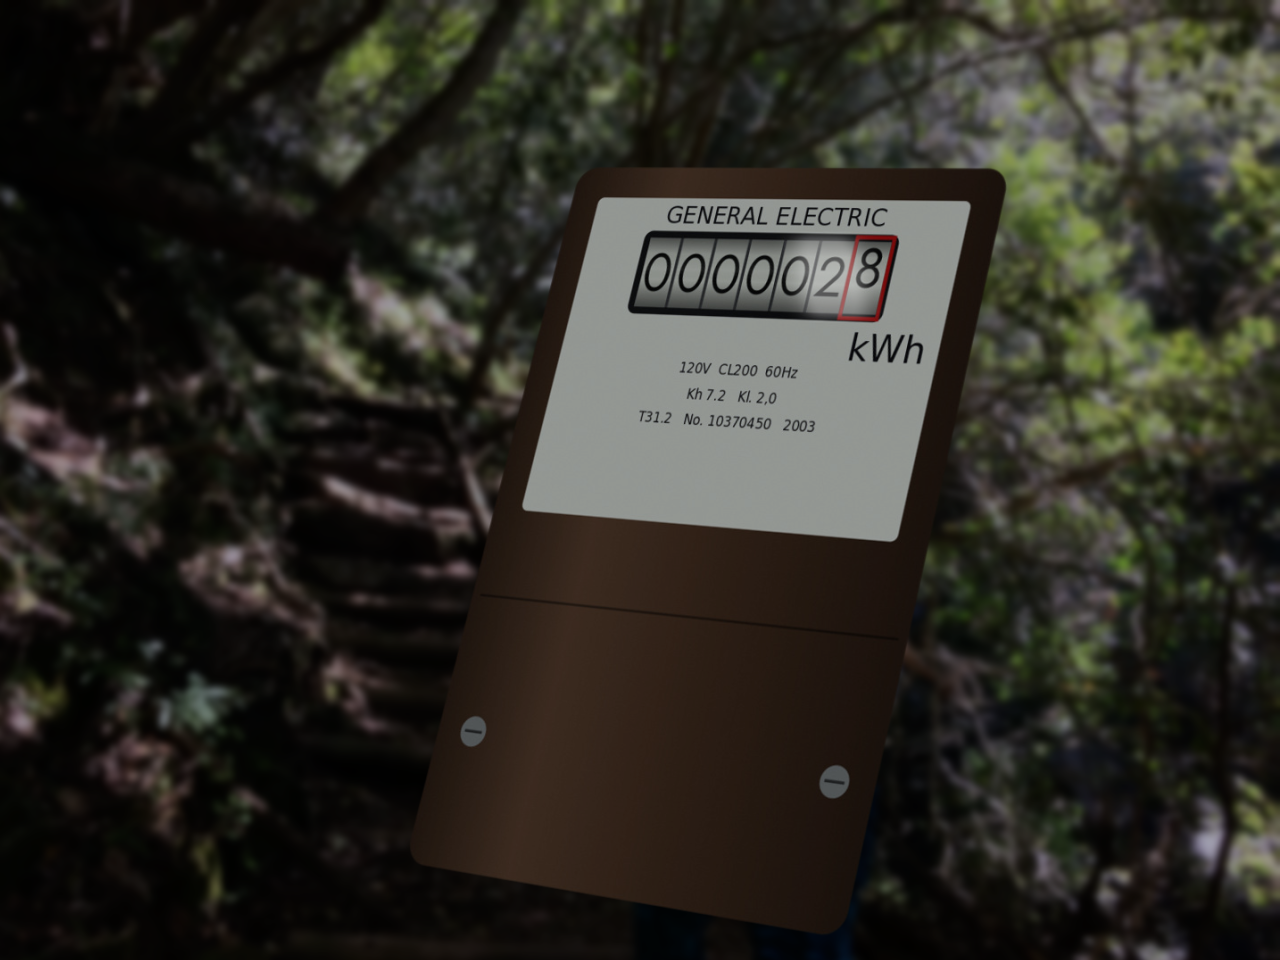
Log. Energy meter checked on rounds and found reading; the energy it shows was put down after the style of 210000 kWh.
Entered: 2.8 kWh
